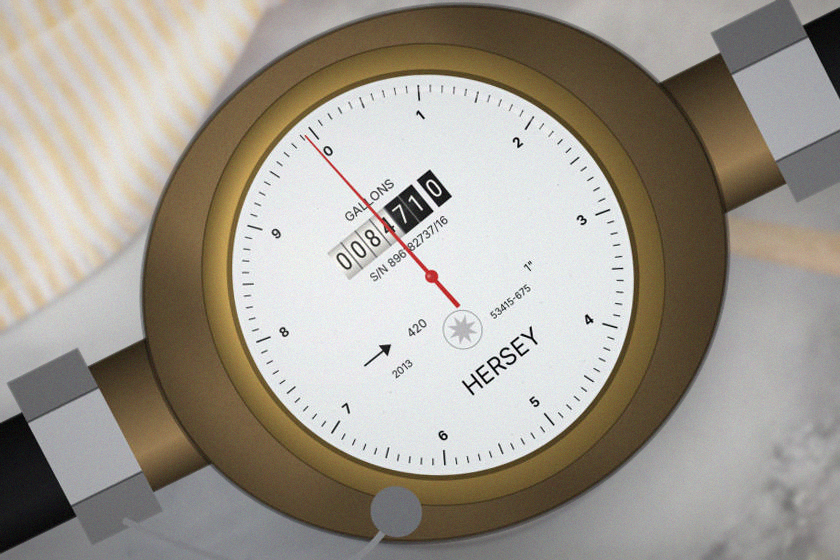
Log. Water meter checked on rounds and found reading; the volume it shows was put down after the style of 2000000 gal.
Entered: 84709.9 gal
